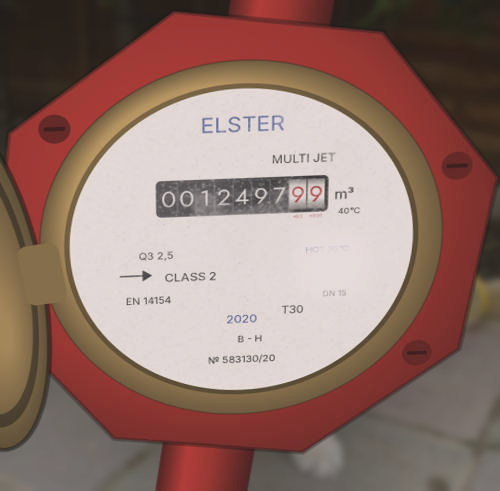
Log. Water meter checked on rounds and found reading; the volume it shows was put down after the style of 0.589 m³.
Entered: 12497.99 m³
